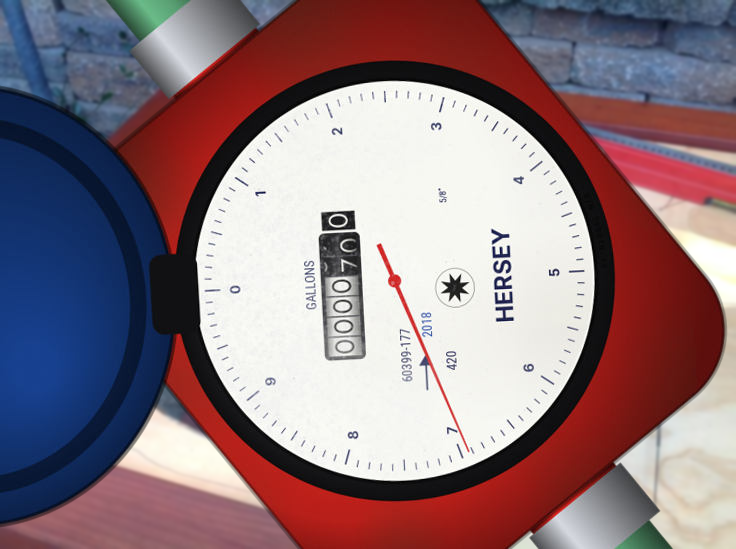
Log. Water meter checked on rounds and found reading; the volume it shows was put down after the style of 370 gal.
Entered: 696.9 gal
